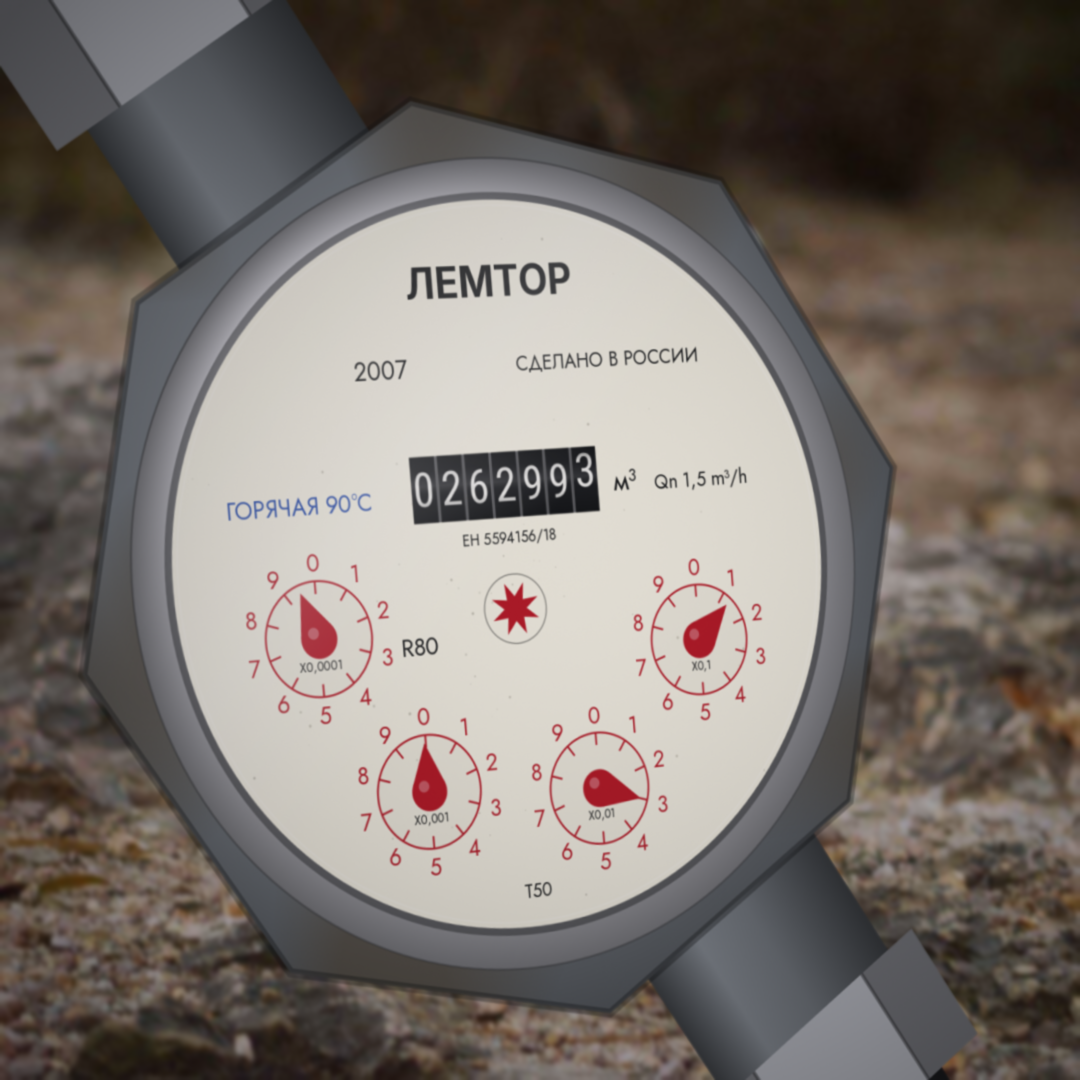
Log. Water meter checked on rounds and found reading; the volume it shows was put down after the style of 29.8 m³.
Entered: 262993.1299 m³
